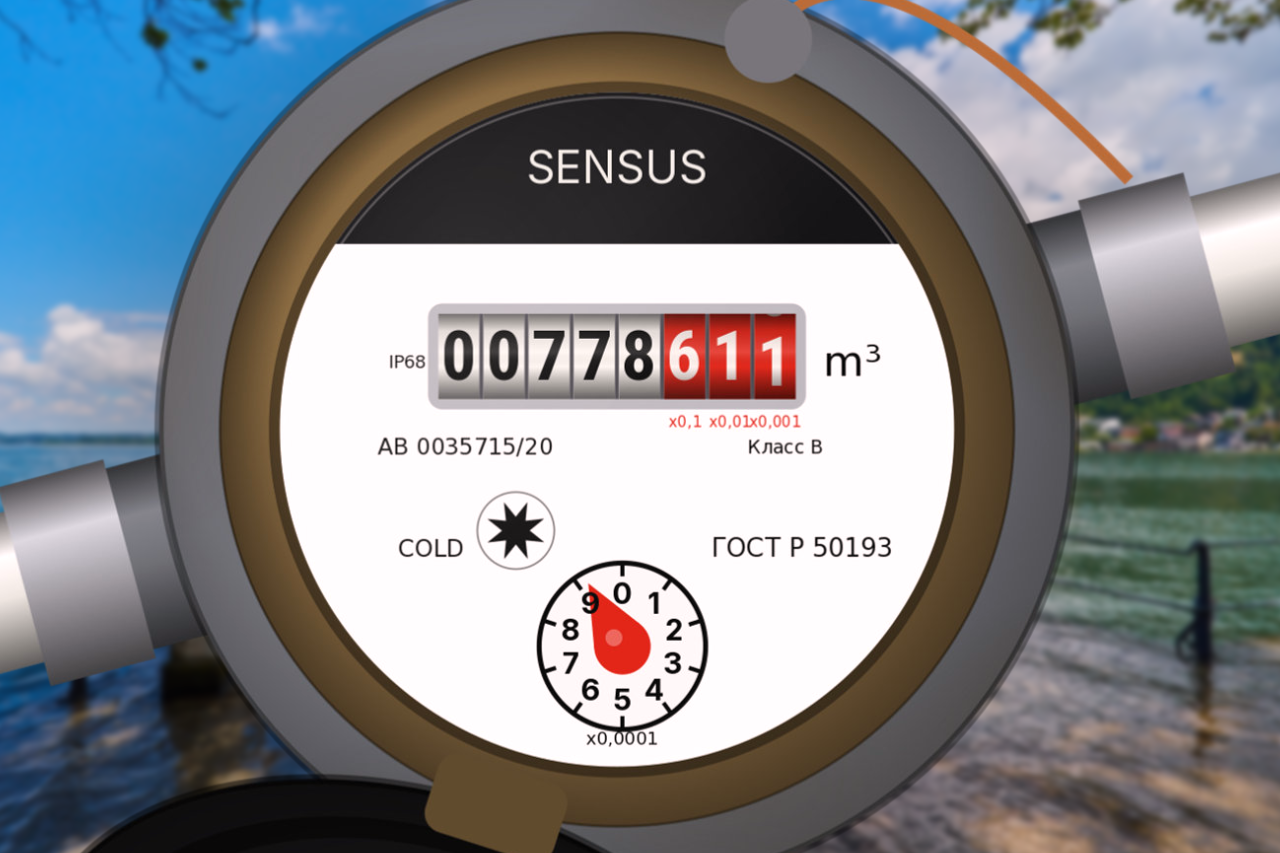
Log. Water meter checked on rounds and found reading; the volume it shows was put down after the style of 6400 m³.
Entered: 778.6109 m³
